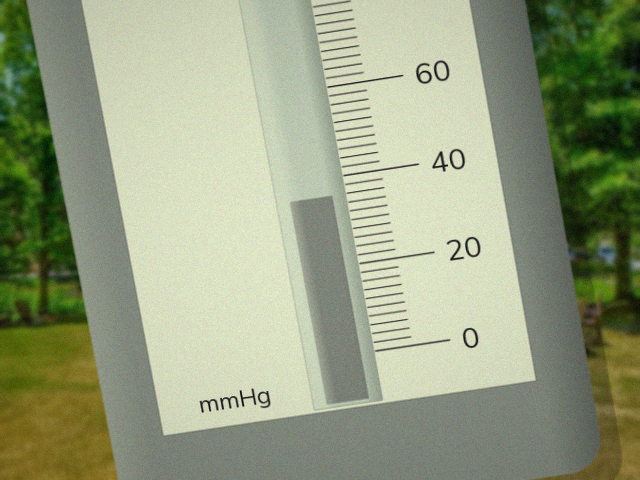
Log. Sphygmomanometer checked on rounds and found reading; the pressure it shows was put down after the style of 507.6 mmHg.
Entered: 36 mmHg
